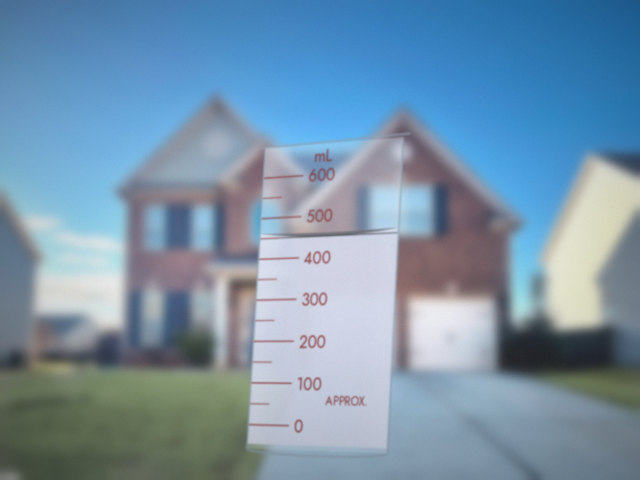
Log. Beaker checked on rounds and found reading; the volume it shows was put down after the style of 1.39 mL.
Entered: 450 mL
